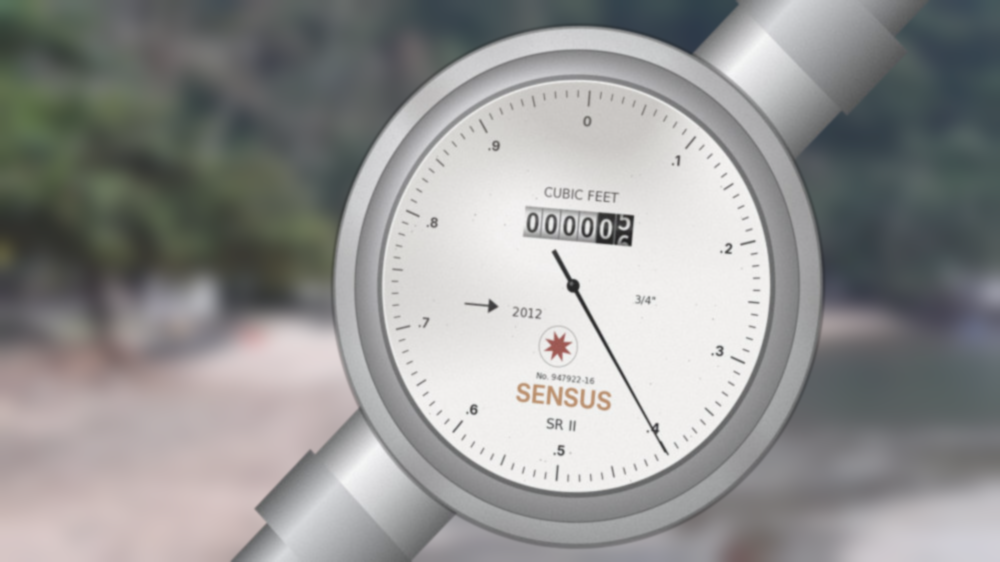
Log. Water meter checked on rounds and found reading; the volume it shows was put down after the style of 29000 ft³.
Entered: 5.40 ft³
